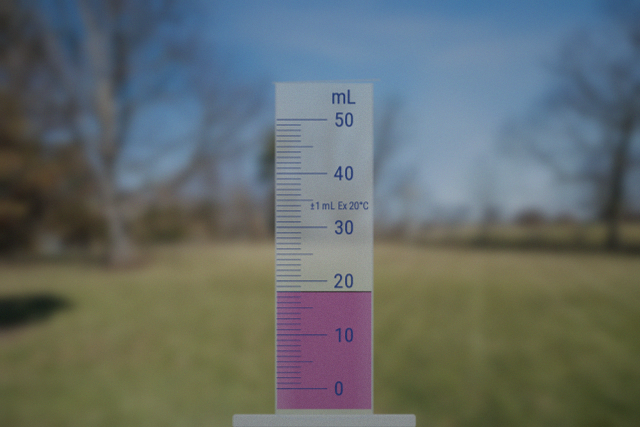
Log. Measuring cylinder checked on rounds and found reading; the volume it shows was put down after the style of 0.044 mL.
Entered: 18 mL
